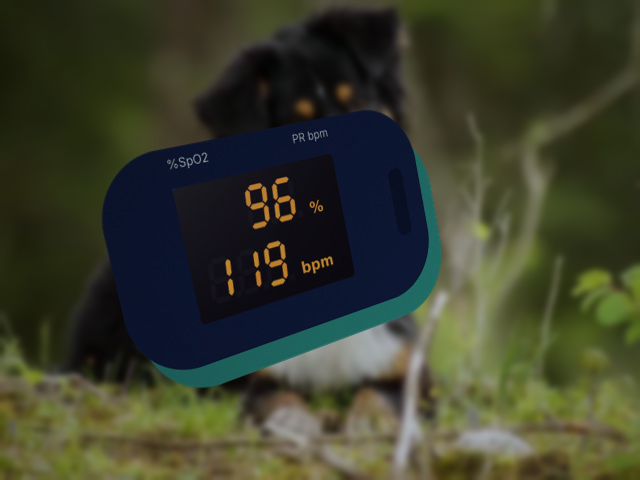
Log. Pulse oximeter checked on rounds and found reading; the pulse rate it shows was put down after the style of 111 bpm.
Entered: 119 bpm
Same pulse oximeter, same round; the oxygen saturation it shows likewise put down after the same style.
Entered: 96 %
